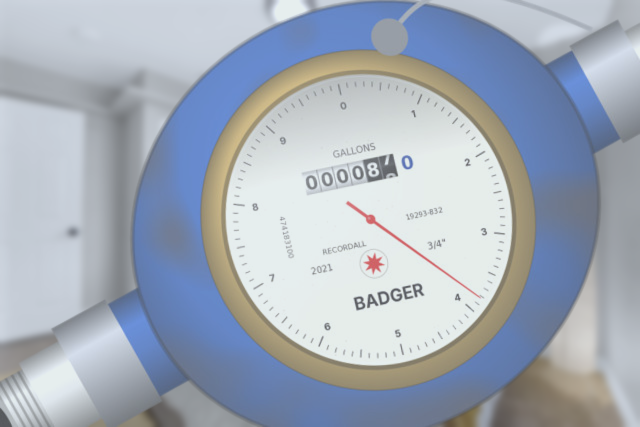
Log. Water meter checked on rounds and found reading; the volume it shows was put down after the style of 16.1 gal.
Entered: 873.8 gal
